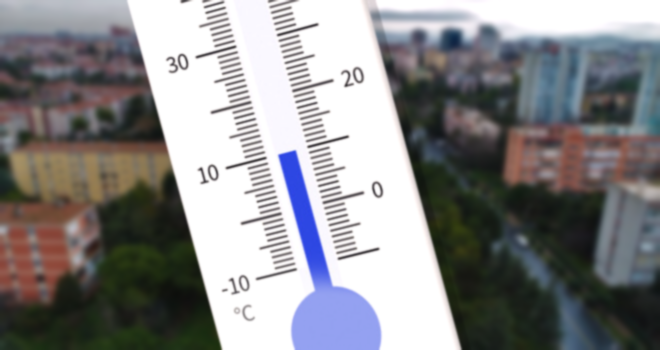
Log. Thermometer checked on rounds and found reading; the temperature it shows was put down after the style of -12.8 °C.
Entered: 10 °C
